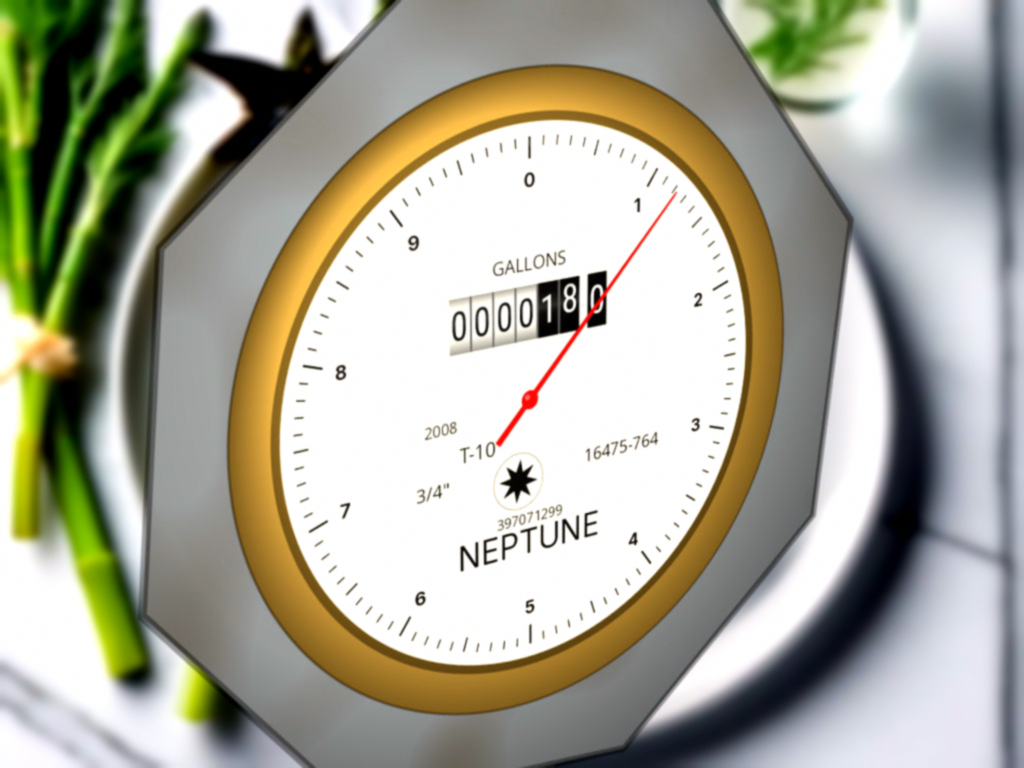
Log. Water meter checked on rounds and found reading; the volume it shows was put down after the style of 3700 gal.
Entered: 181.2 gal
